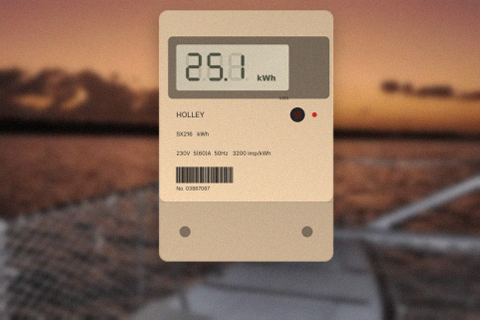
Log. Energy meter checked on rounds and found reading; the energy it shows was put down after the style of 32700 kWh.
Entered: 25.1 kWh
